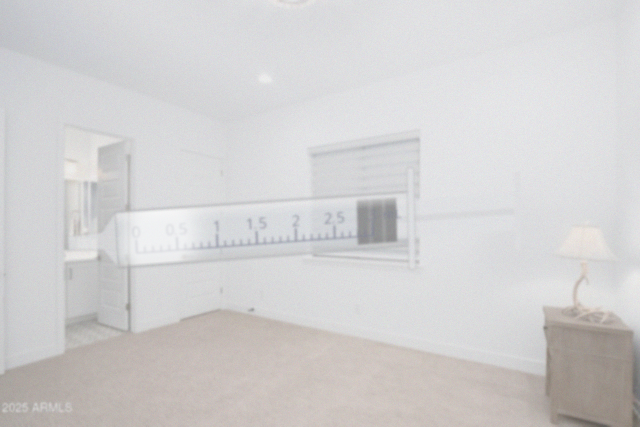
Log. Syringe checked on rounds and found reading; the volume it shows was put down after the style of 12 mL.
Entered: 2.8 mL
